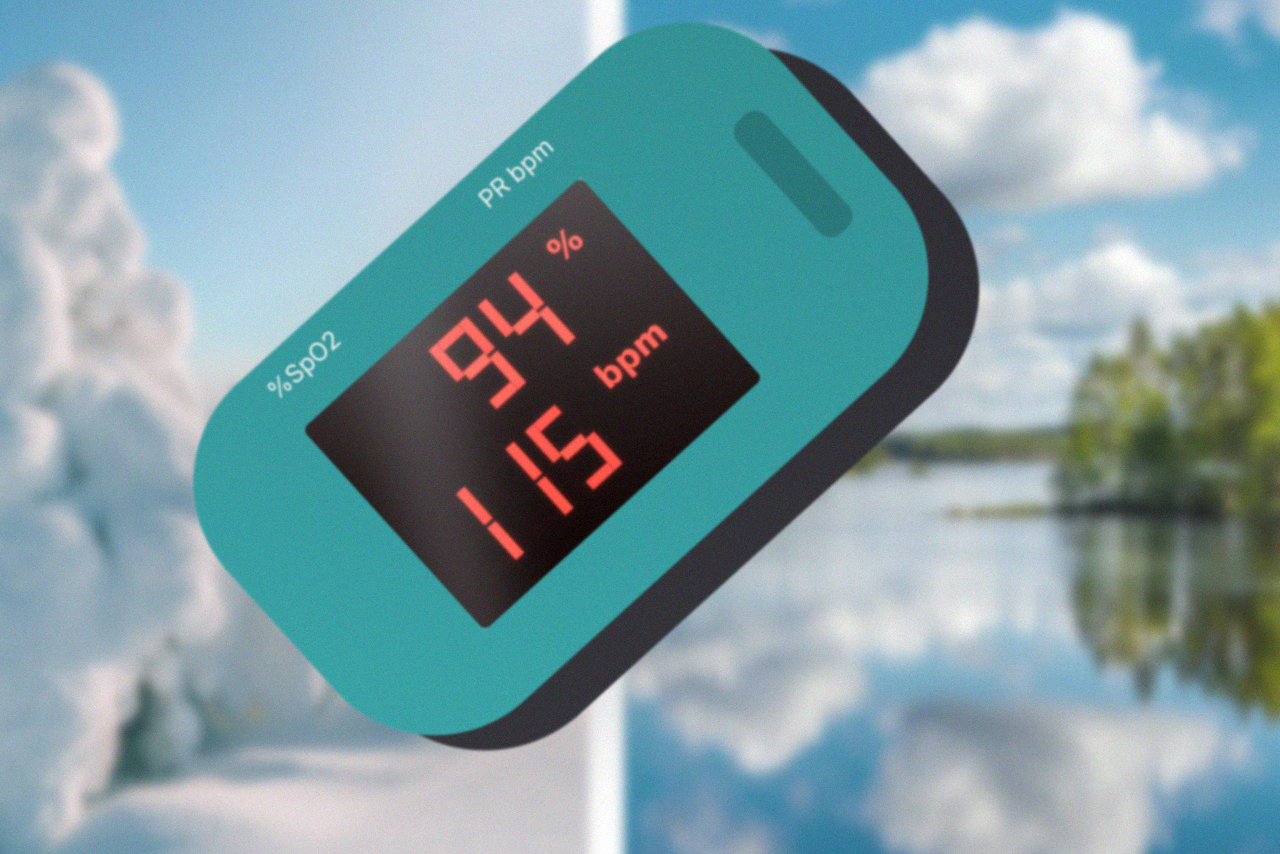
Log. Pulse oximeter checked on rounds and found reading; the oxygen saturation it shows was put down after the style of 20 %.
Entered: 94 %
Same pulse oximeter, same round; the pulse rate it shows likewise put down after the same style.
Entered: 115 bpm
